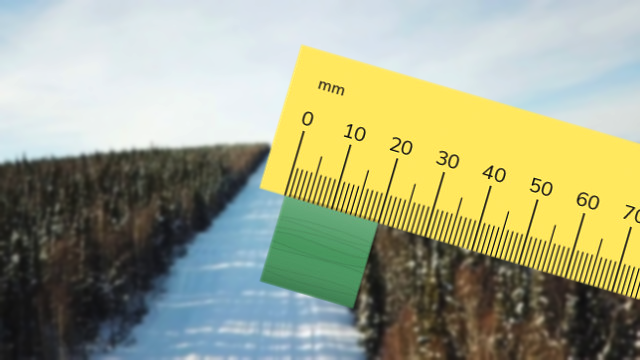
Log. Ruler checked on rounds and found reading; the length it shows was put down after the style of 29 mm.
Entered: 20 mm
